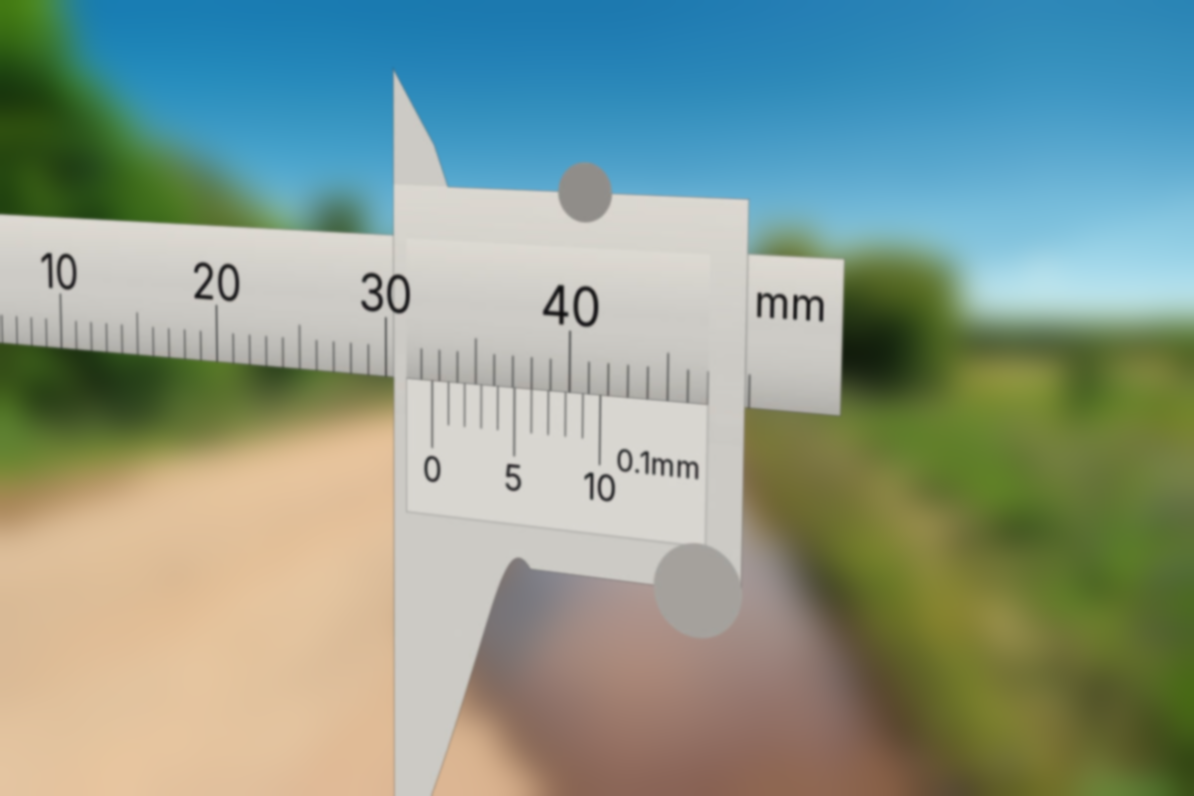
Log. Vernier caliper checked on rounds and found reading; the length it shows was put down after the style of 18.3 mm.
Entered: 32.6 mm
